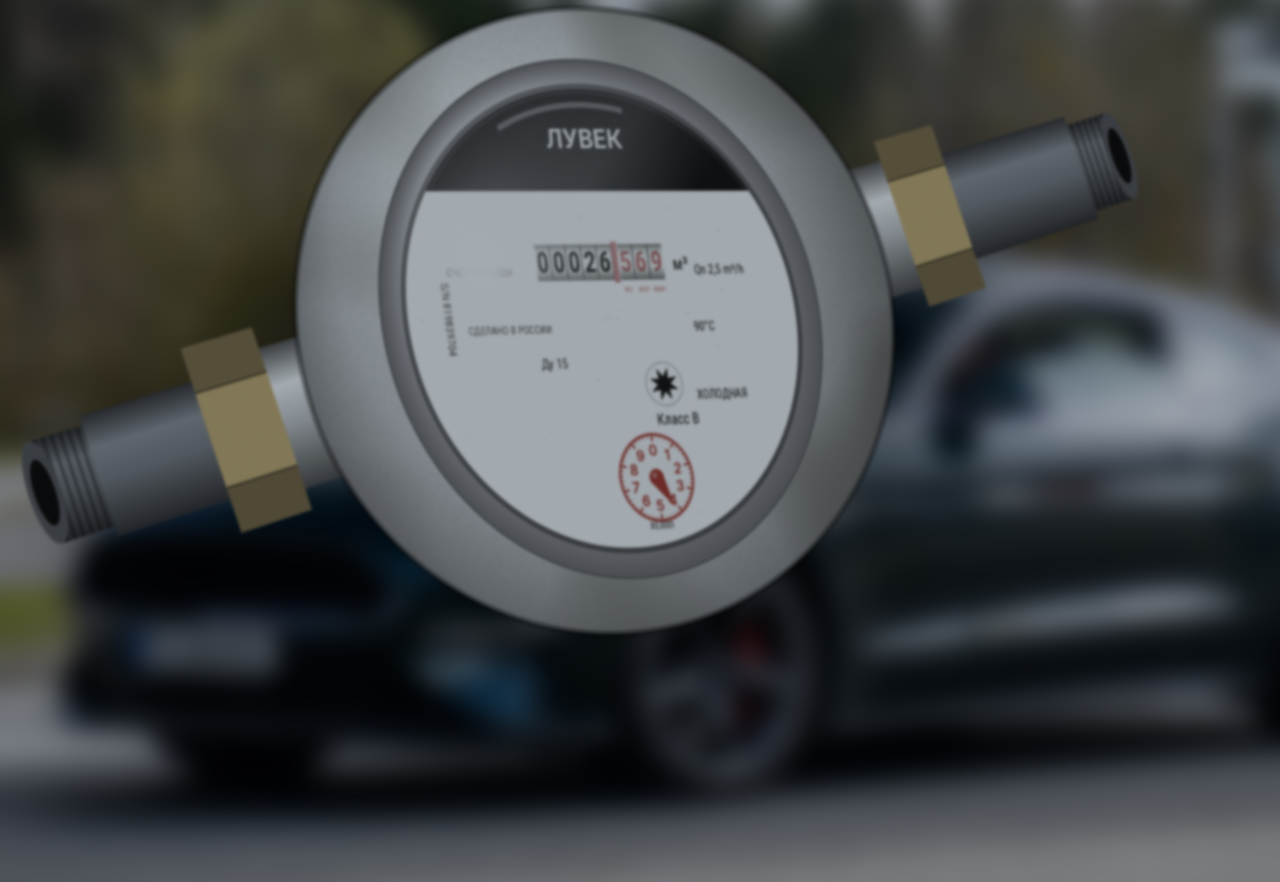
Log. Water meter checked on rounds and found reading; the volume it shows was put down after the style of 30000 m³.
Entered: 26.5694 m³
